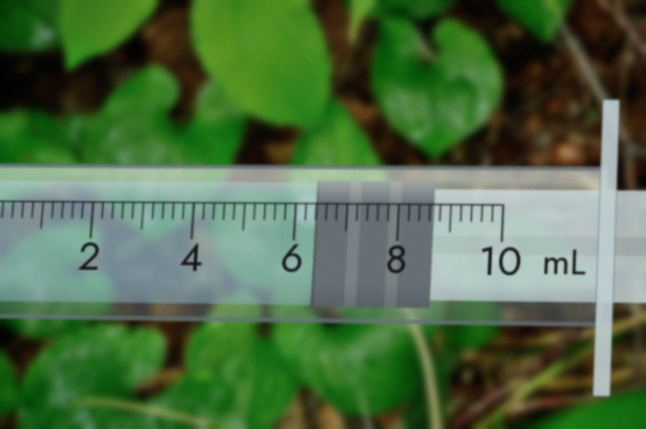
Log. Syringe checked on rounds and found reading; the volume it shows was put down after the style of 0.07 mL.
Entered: 6.4 mL
